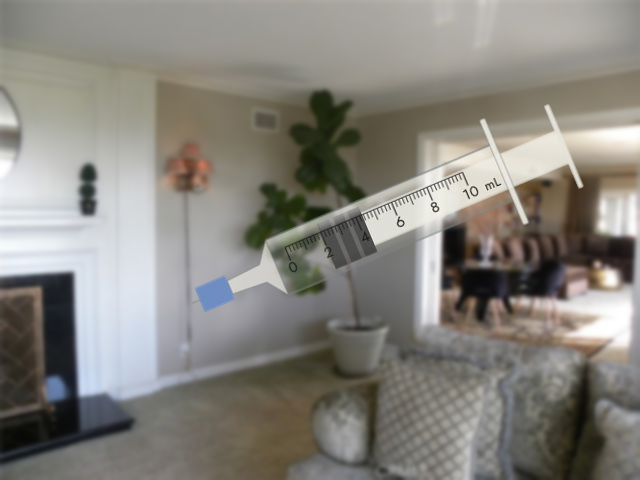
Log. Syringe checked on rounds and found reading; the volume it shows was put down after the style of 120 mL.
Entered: 2 mL
